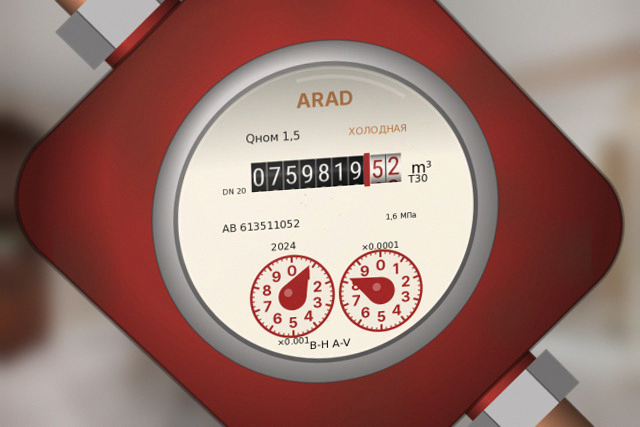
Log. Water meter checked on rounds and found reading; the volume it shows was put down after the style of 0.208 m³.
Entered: 759819.5208 m³
